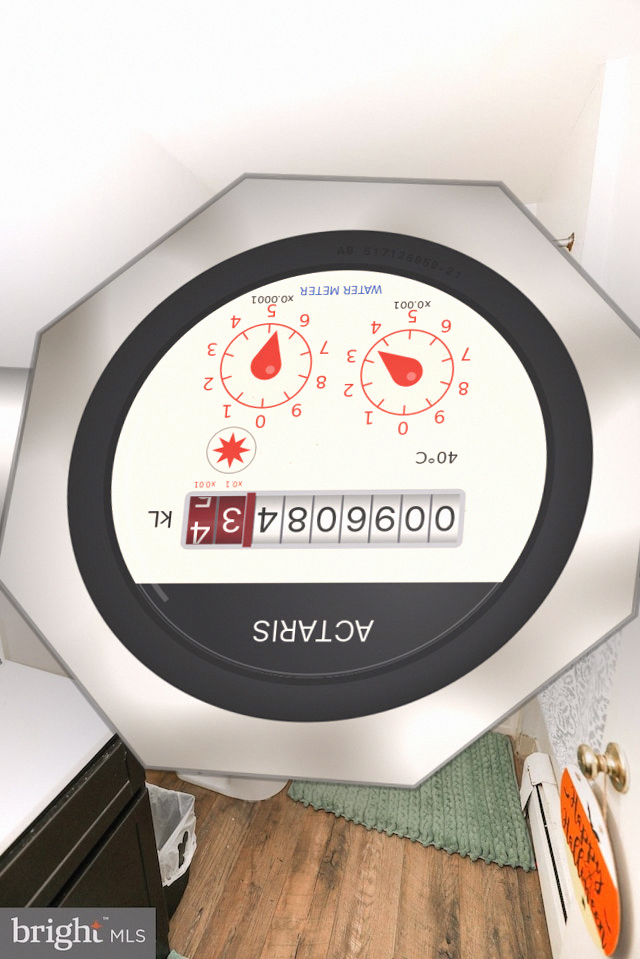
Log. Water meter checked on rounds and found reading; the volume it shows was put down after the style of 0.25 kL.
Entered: 96084.3435 kL
